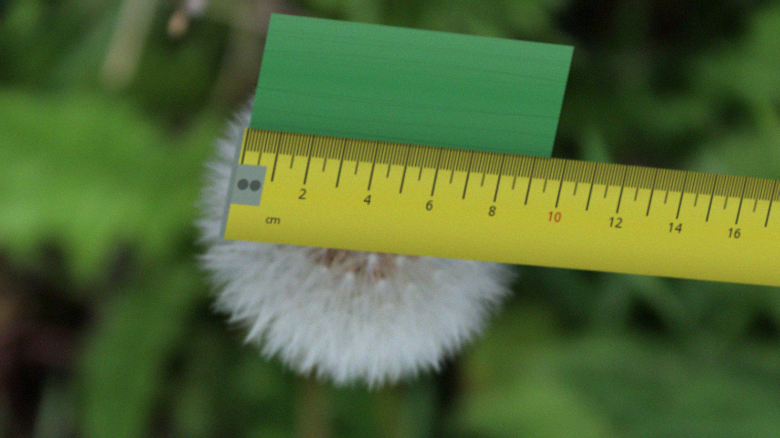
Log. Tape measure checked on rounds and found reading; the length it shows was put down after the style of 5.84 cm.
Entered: 9.5 cm
